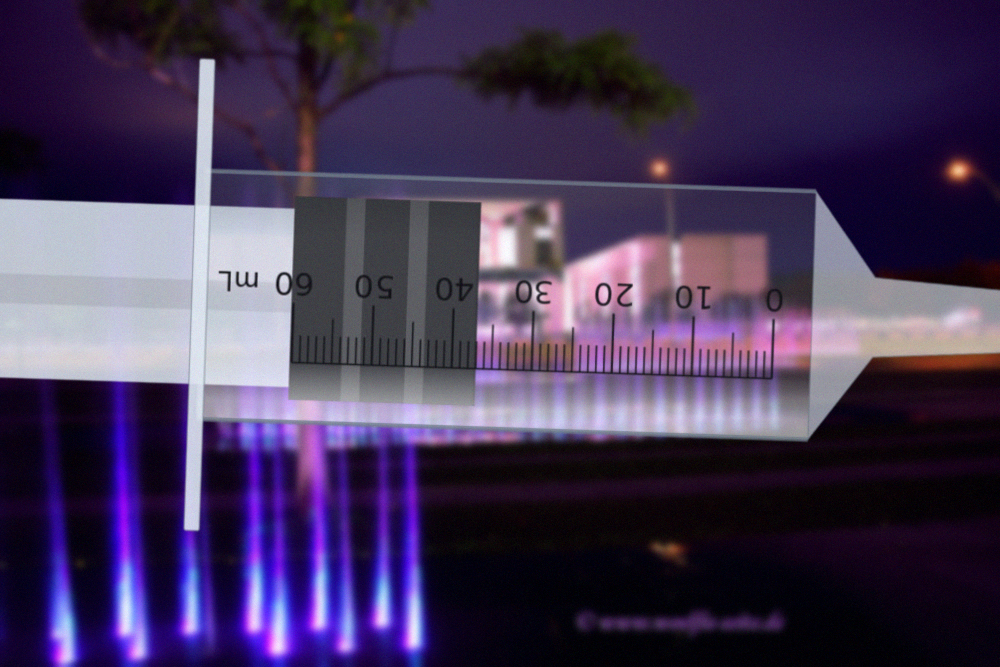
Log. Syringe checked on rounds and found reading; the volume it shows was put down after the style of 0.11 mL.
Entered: 37 mL
